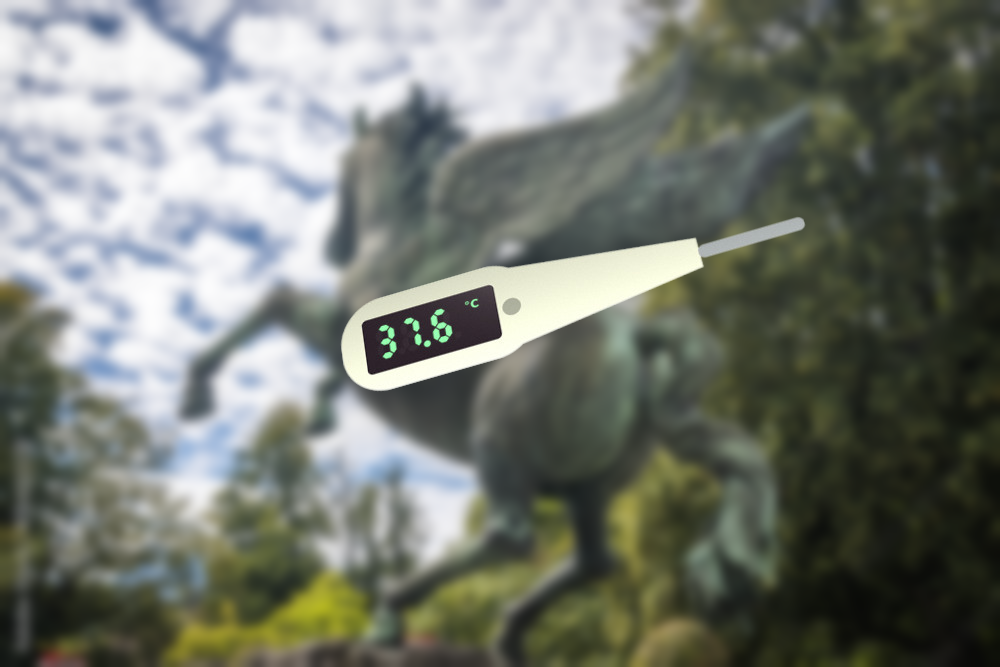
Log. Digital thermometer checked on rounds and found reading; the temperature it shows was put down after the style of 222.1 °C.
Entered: 37.6 °C
